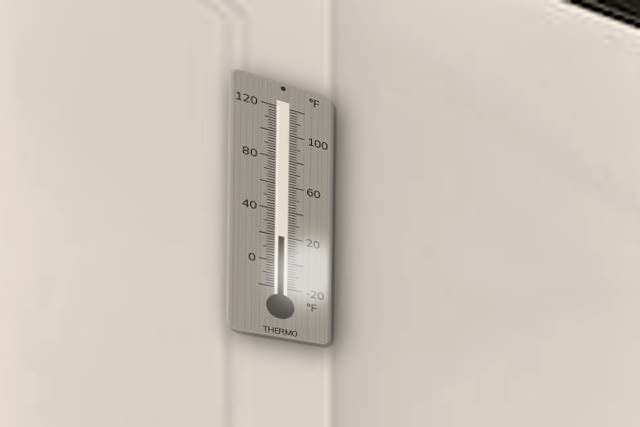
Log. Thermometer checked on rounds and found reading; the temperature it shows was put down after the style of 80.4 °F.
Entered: 20 °F
